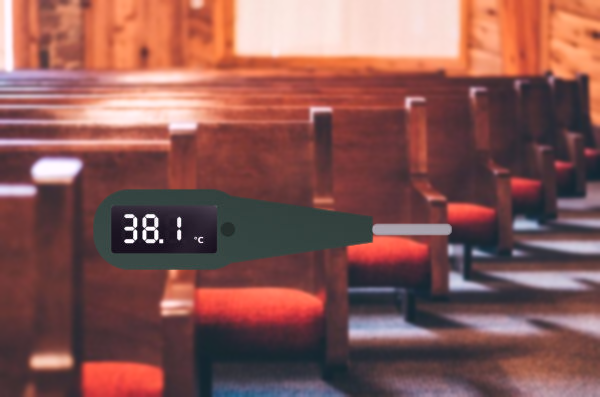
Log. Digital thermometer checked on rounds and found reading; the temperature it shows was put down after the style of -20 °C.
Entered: 38.1 °C
